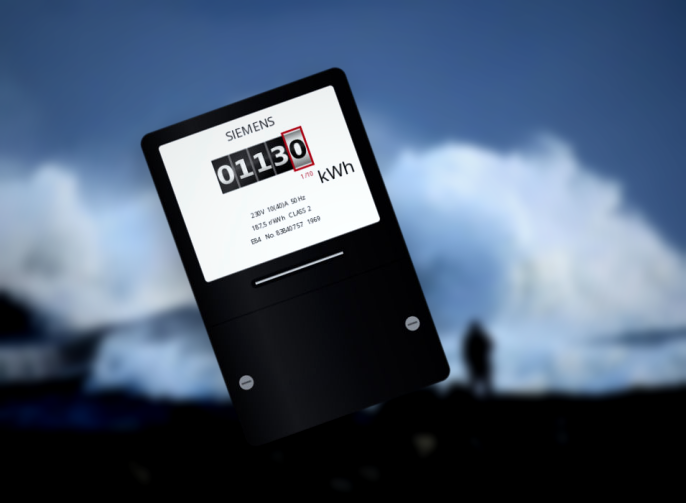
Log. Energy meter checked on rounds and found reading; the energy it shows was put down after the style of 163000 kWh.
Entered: 113.0 kWh
